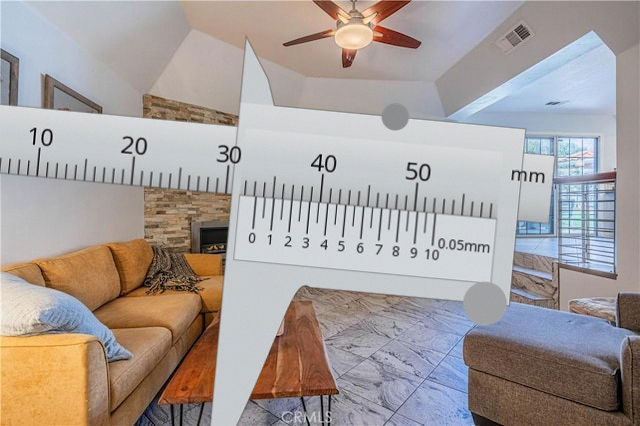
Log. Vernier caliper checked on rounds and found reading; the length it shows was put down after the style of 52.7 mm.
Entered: 33.2 mm
